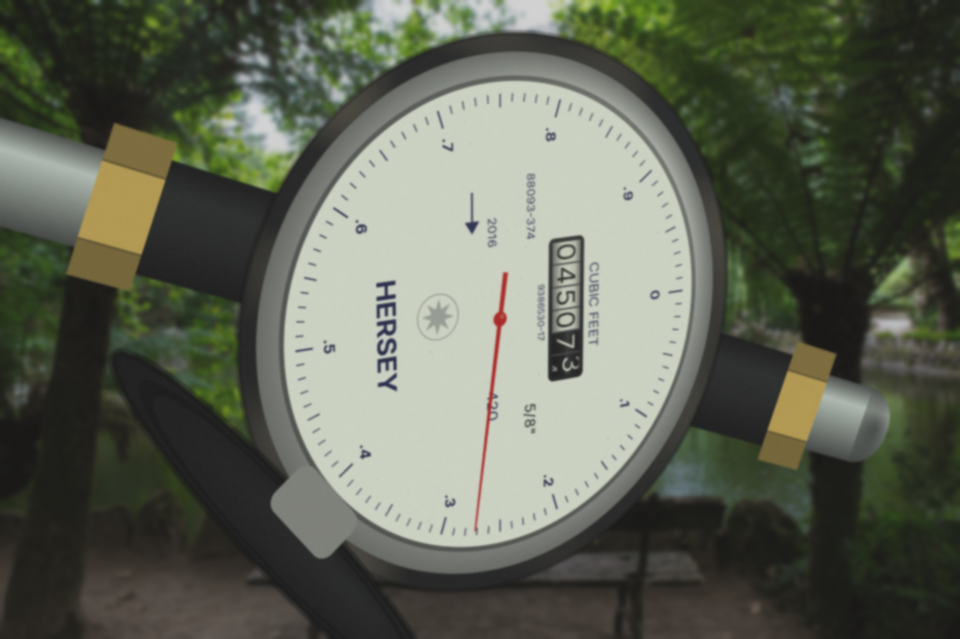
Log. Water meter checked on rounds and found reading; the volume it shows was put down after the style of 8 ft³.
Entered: 45073.27 ft³
